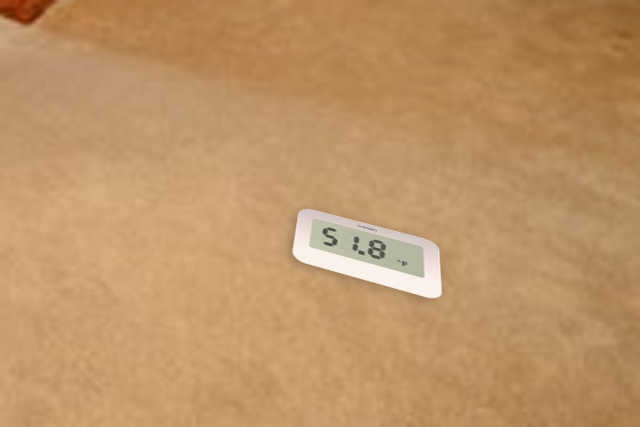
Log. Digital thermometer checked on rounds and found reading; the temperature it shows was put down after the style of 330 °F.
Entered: 51.8 °F
